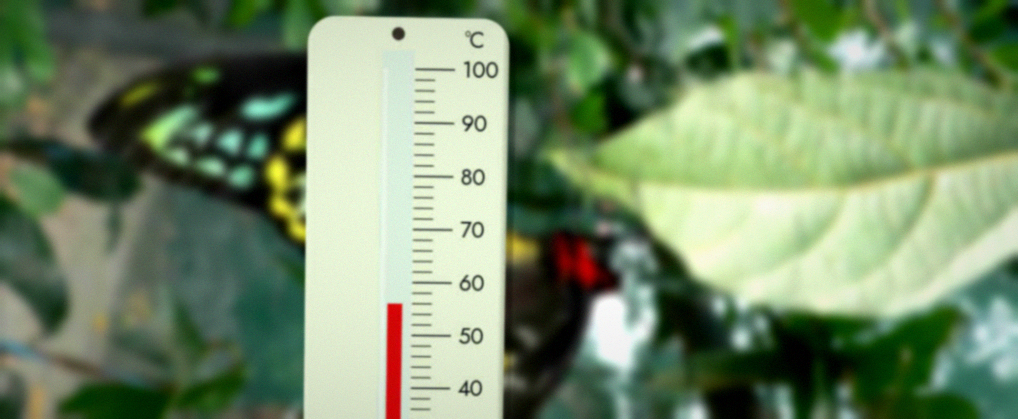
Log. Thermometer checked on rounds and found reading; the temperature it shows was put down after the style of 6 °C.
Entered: 56 °C
